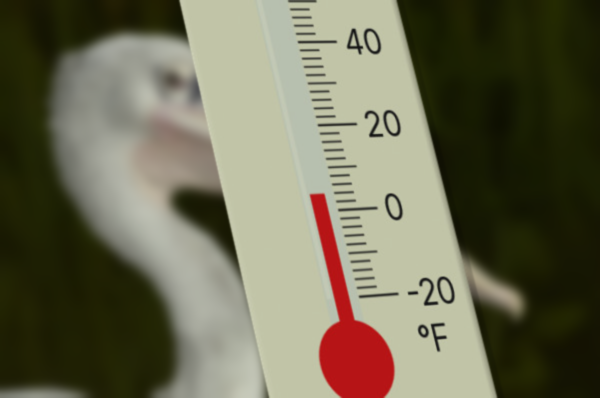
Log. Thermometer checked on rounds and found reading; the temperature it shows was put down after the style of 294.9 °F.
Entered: 4 °F
